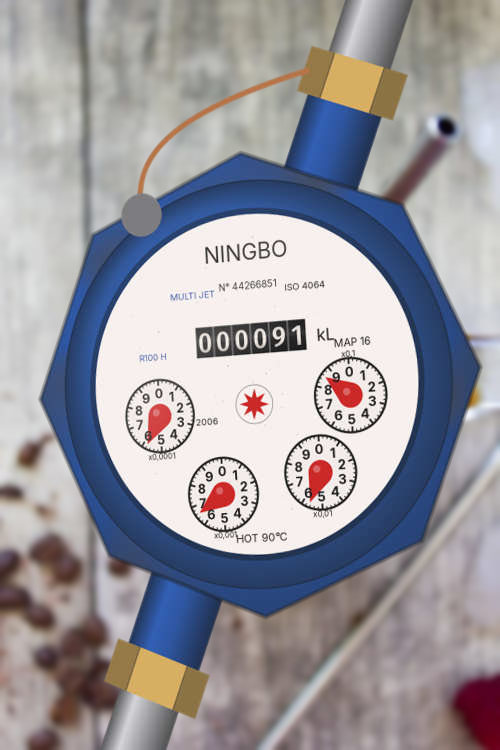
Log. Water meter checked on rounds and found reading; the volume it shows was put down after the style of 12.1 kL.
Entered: 91.8565 kL
